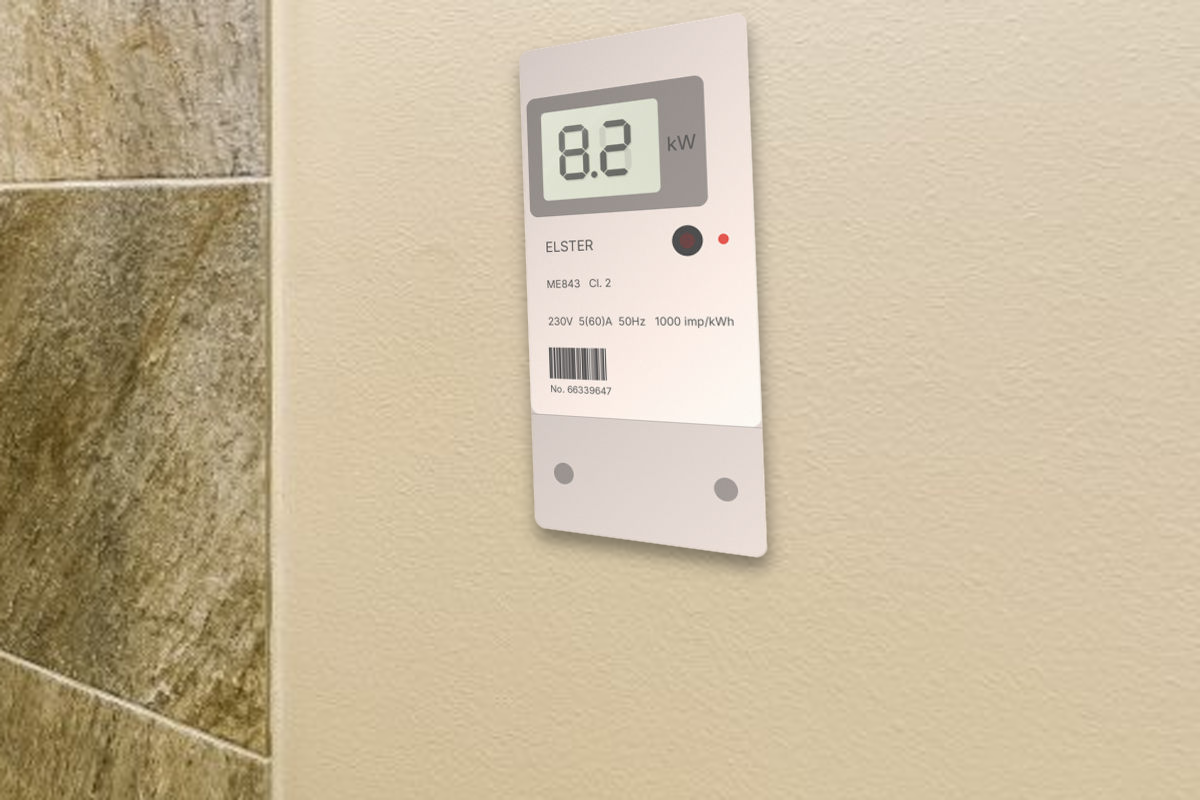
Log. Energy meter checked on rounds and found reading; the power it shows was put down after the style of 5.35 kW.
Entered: 8.2 kW
